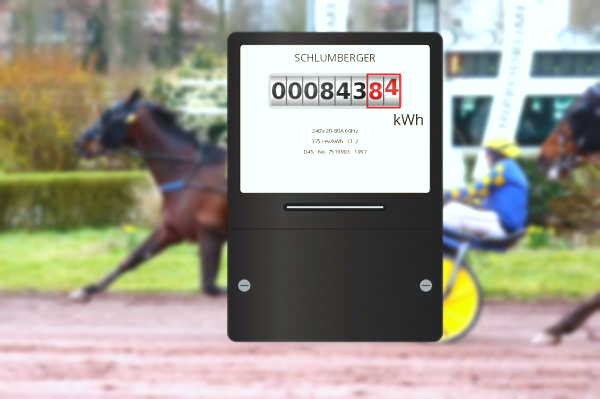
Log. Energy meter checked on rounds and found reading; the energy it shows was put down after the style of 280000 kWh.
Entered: 843.84 kWh
